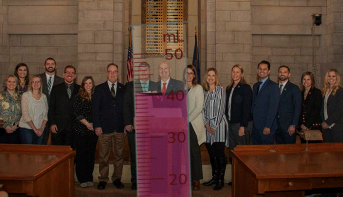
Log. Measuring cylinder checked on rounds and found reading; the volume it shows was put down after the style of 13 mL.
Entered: 40 mL
